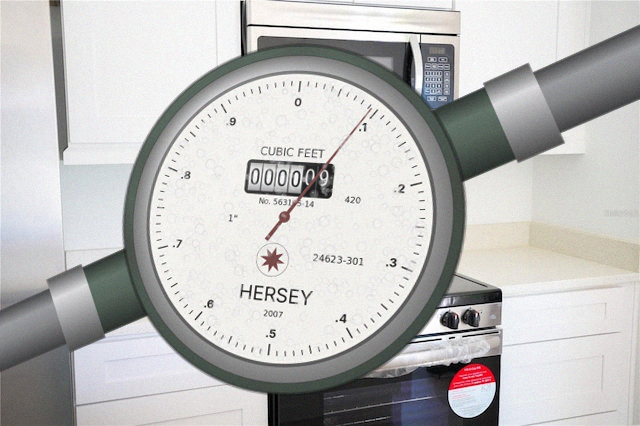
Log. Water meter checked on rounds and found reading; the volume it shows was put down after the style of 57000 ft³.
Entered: 9.09 ft³
